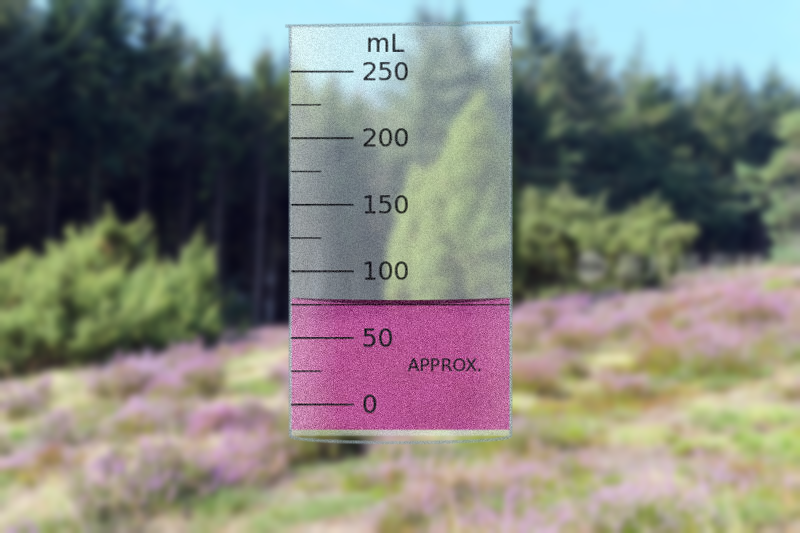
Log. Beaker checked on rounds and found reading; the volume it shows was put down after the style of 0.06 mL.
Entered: 75 mL
